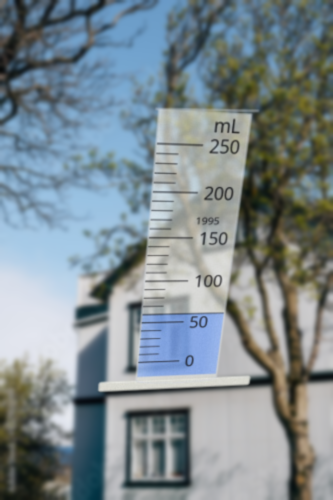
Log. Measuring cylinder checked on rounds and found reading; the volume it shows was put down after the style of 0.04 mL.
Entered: 60 mL
